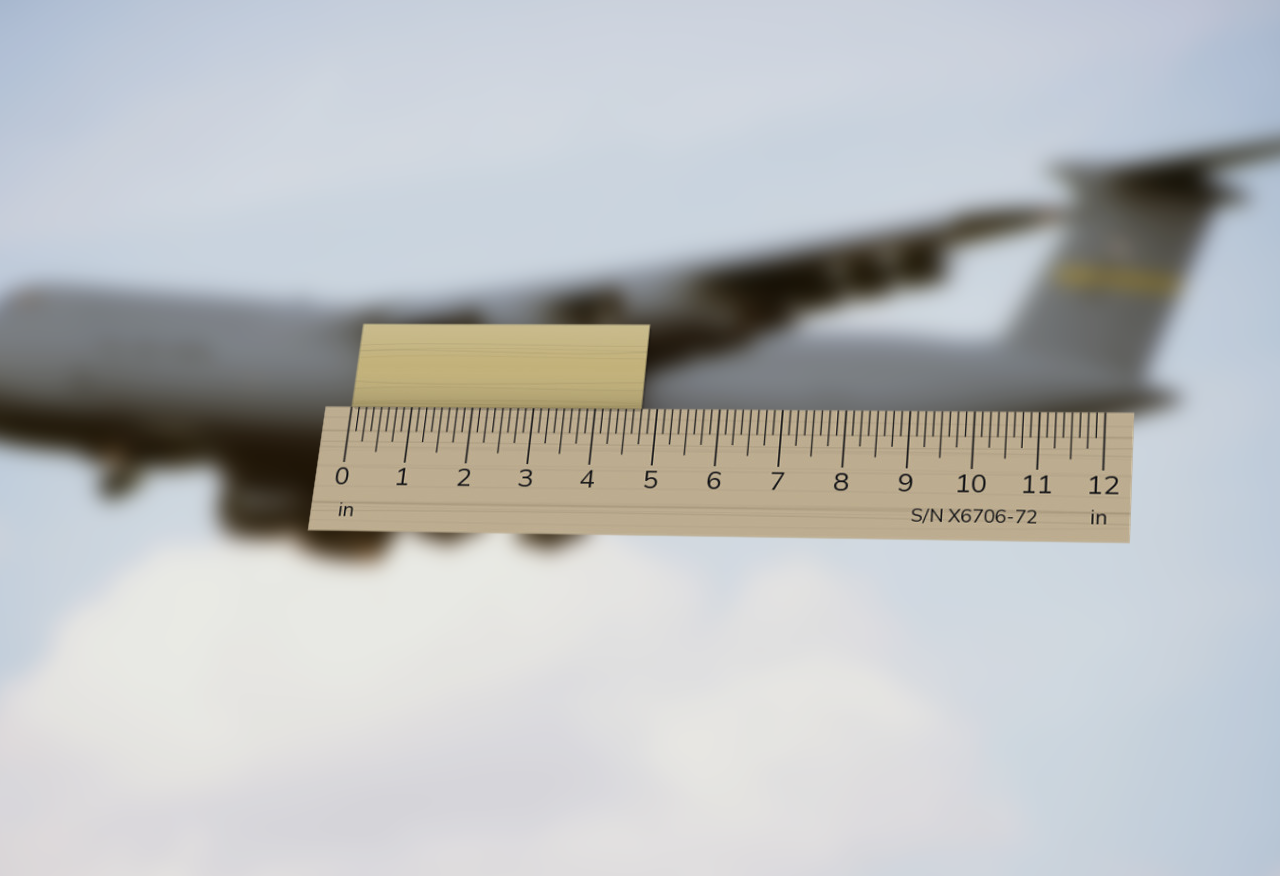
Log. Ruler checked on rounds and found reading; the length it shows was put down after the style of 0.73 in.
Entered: 4.75 in
